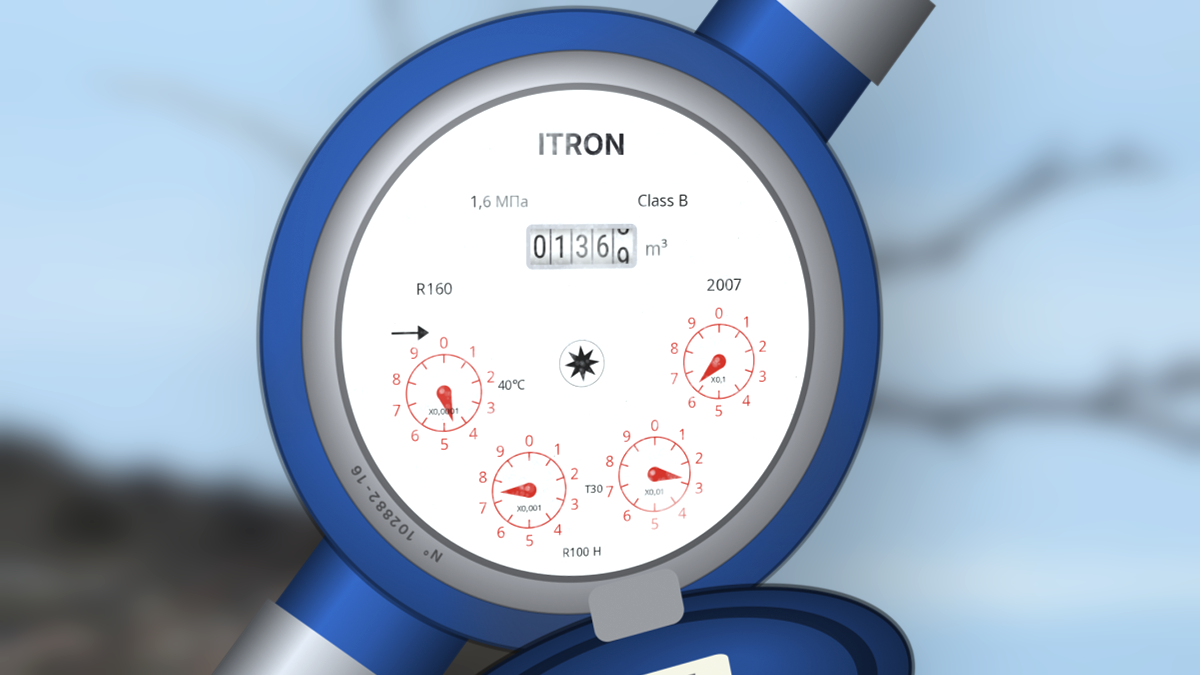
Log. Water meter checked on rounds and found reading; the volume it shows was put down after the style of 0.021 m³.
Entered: 1368.6274 m³
